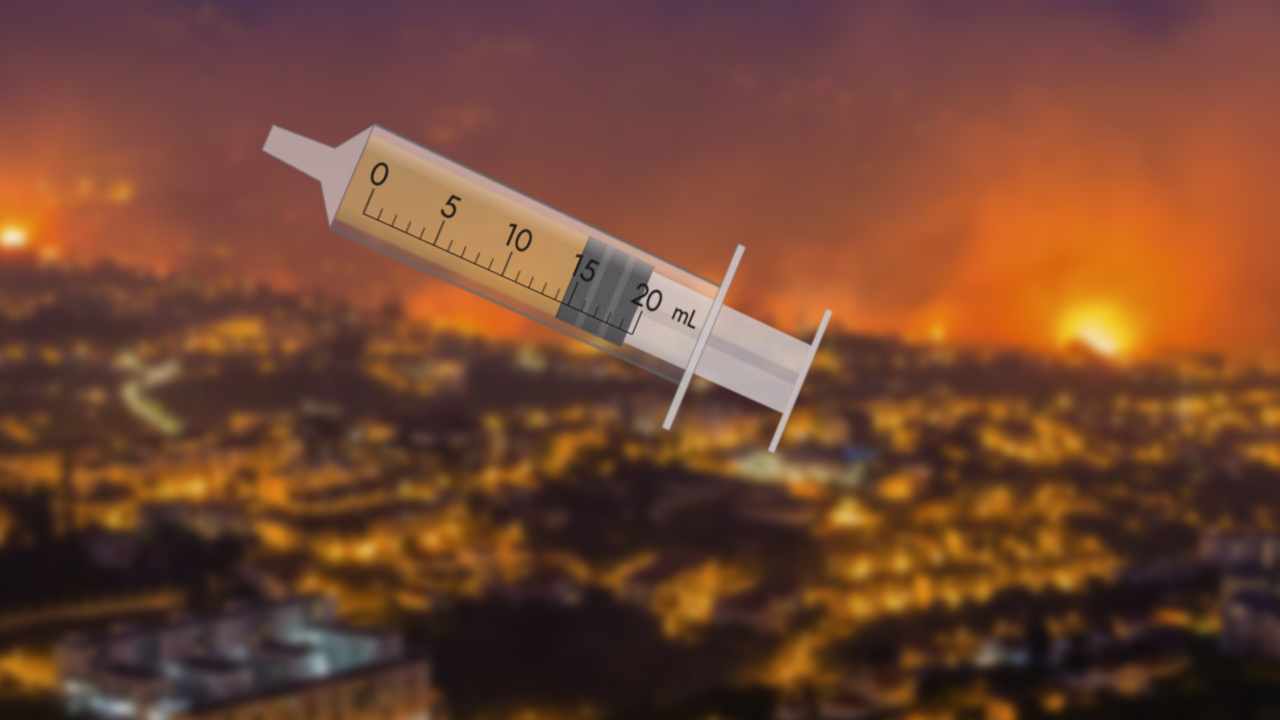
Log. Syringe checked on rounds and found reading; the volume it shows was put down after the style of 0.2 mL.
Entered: 14.5 mL
